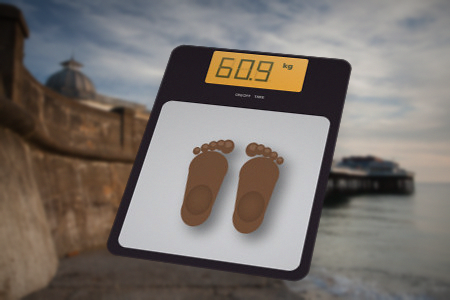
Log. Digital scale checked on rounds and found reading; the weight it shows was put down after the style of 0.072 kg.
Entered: 60.9 kg
